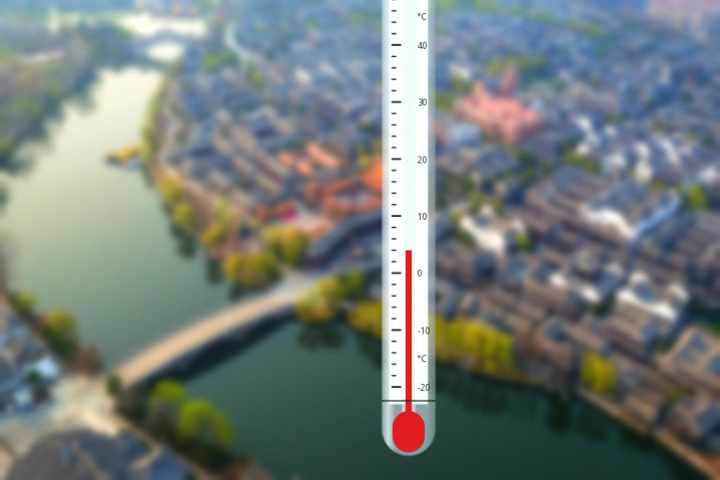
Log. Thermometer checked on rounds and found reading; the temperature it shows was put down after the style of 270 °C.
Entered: 4 °C
